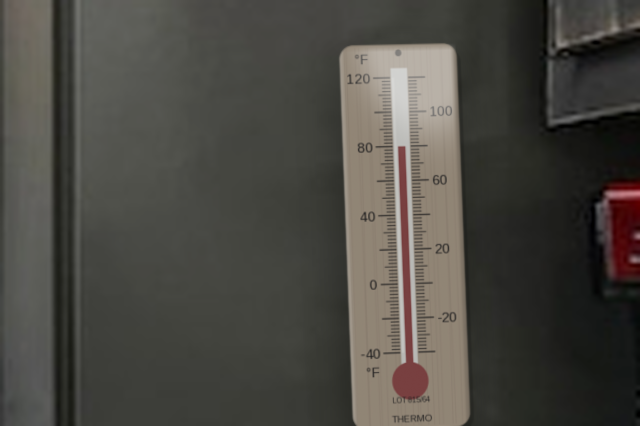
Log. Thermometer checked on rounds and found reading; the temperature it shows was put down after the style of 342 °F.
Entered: 80 °F
